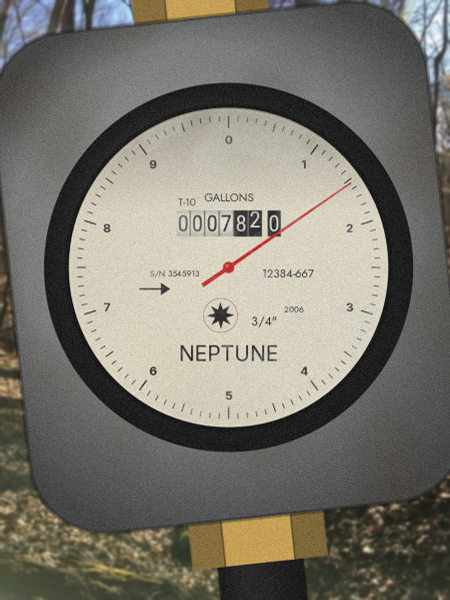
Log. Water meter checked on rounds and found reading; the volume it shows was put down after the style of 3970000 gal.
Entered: 7821.5 gal
